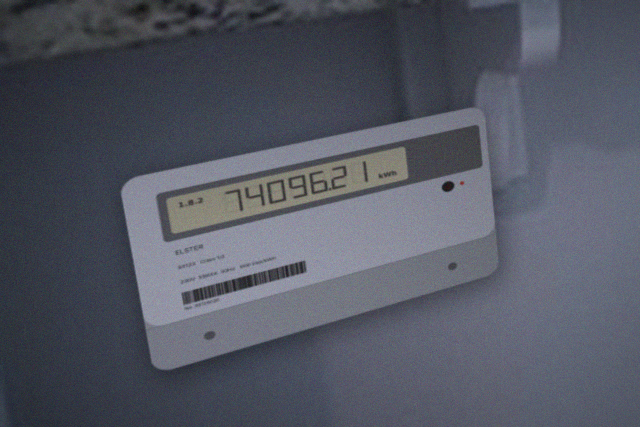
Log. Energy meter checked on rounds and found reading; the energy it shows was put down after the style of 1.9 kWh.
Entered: 74096.21 kWh
